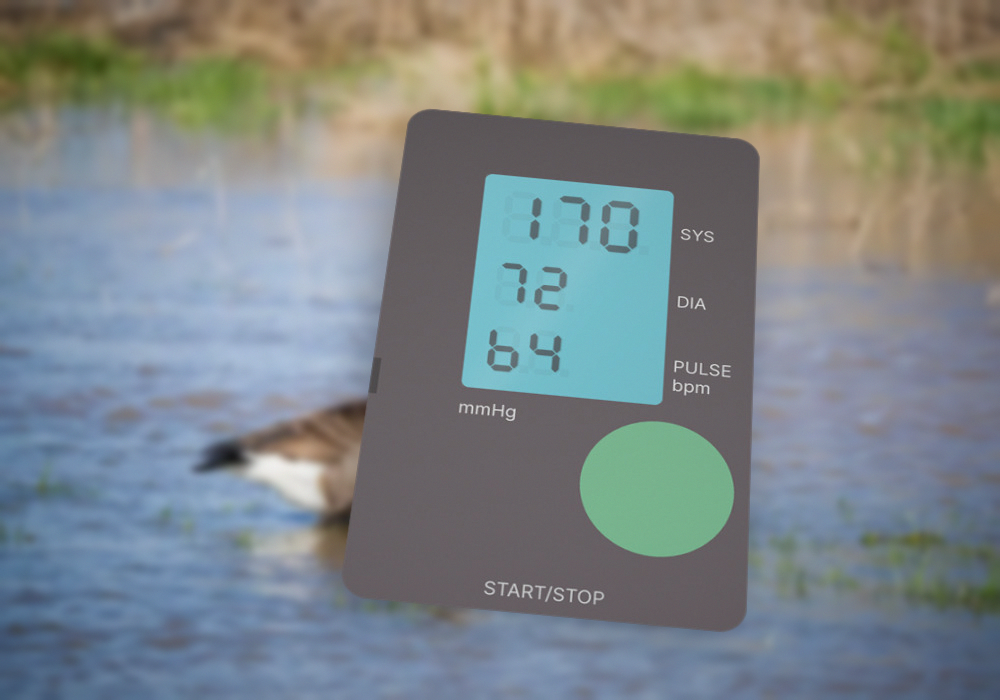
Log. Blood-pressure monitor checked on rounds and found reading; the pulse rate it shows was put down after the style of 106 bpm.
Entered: 64 bpm
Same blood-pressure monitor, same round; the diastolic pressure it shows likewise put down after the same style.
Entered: 72 mmHg
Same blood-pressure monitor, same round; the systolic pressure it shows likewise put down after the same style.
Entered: 170 mmHg
